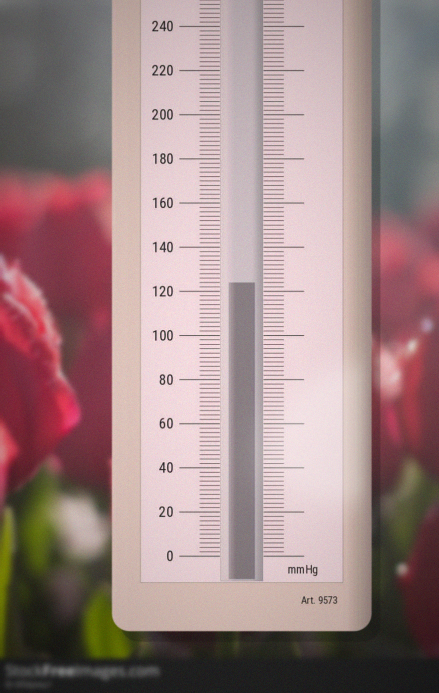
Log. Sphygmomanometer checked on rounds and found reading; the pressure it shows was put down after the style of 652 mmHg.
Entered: 124 mmHg
